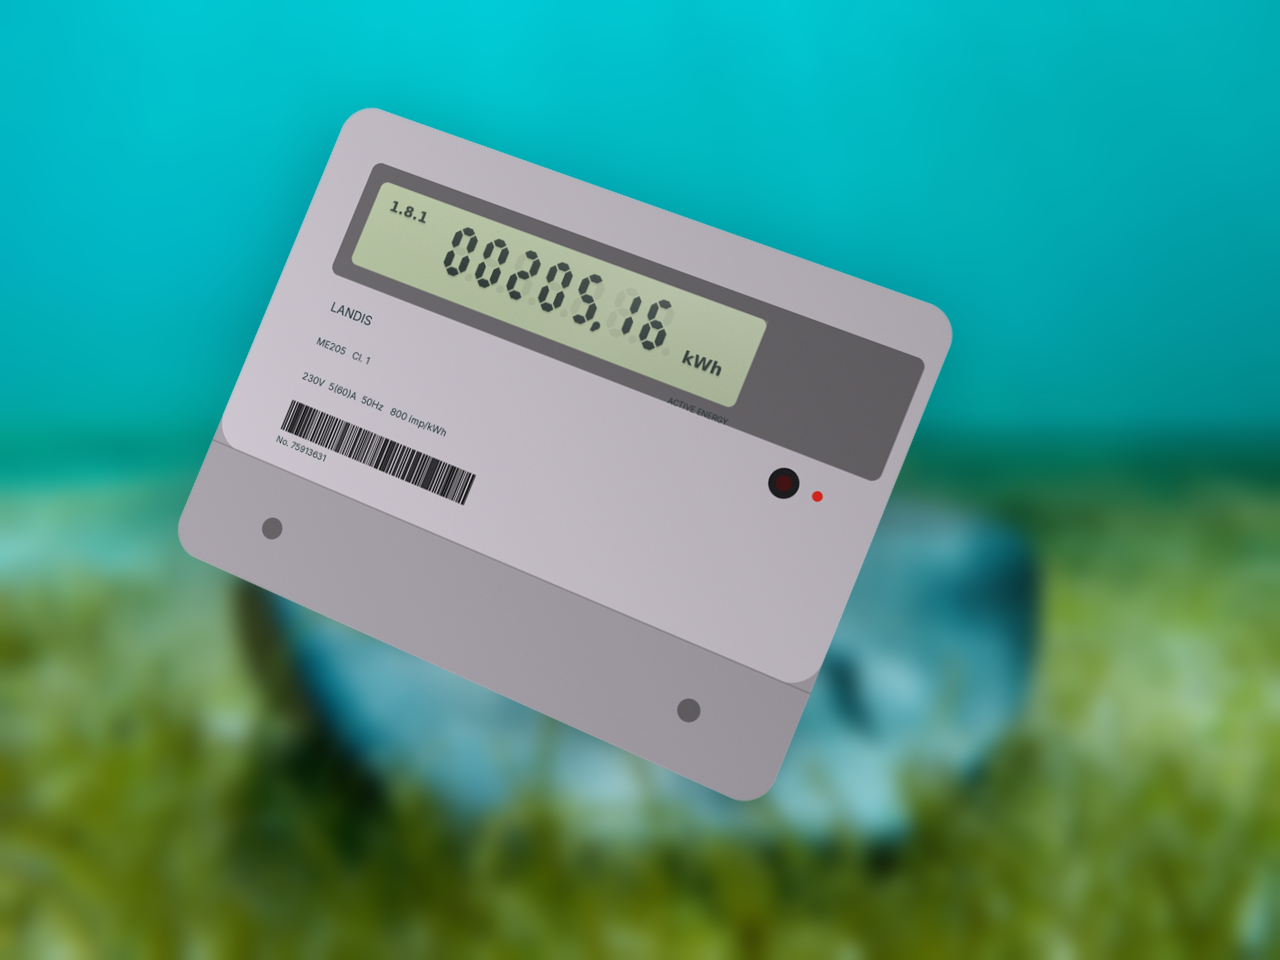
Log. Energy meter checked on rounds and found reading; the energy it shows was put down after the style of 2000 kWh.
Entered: 205.16 kWh
